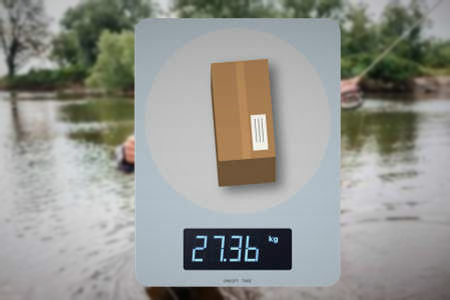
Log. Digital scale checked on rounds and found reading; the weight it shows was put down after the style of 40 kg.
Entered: 27.36 kg
